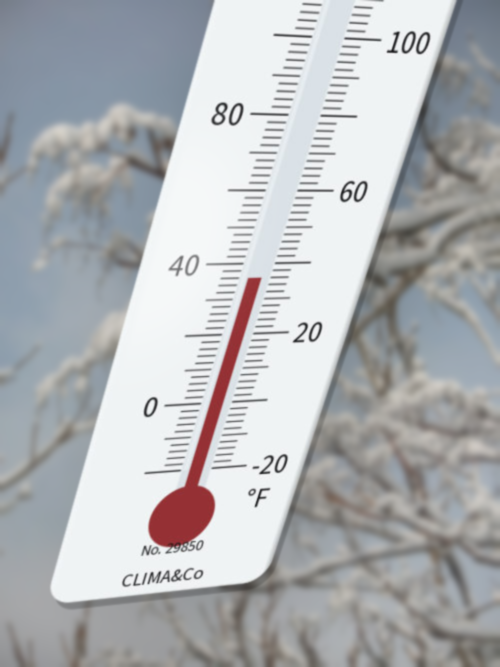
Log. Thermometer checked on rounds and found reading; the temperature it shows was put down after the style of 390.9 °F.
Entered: 36 °F
